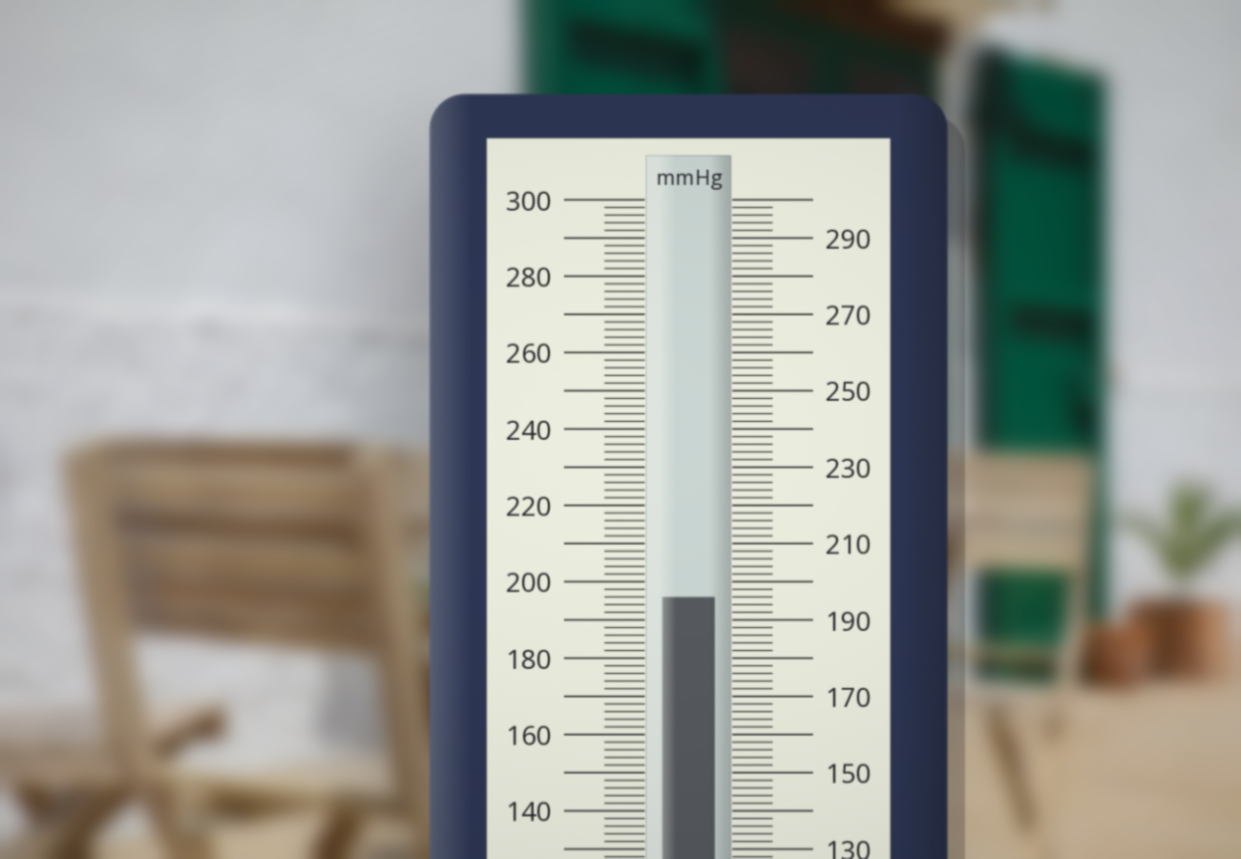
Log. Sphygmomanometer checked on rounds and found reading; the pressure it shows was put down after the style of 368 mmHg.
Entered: 196 mmHg
